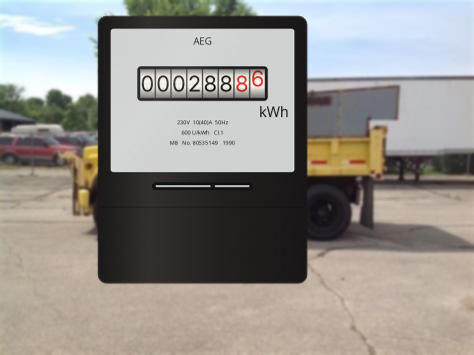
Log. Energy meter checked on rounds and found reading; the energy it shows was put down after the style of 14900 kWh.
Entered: 288.86 kWh
